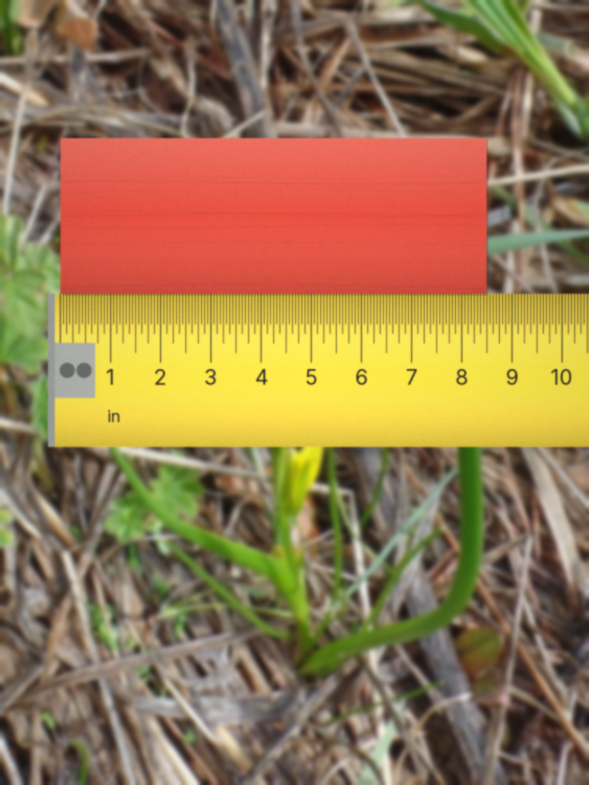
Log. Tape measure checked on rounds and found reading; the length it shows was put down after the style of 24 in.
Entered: 8.5 in
